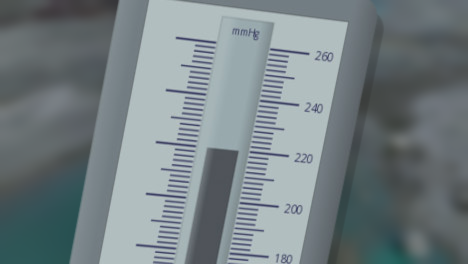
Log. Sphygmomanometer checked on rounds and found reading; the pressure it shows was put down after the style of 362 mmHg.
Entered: 220 mmHg
